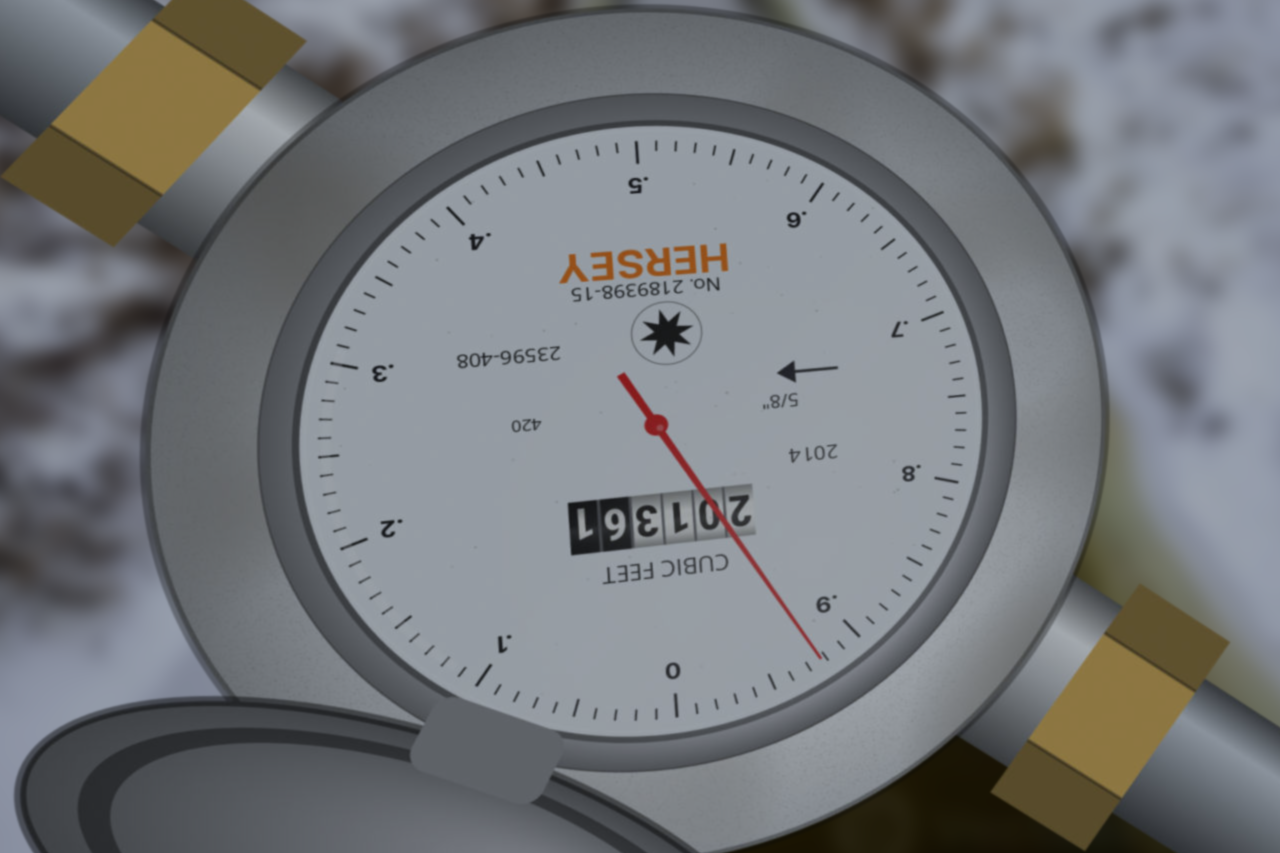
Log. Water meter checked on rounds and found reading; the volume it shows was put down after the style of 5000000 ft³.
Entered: 201360.92 ft³
